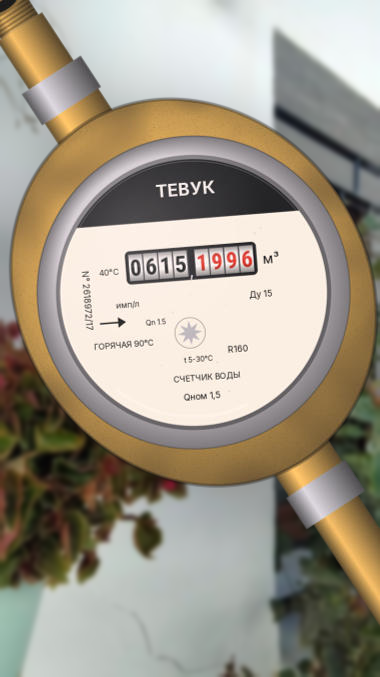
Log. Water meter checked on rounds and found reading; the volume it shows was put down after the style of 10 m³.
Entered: 615.1996 m³
